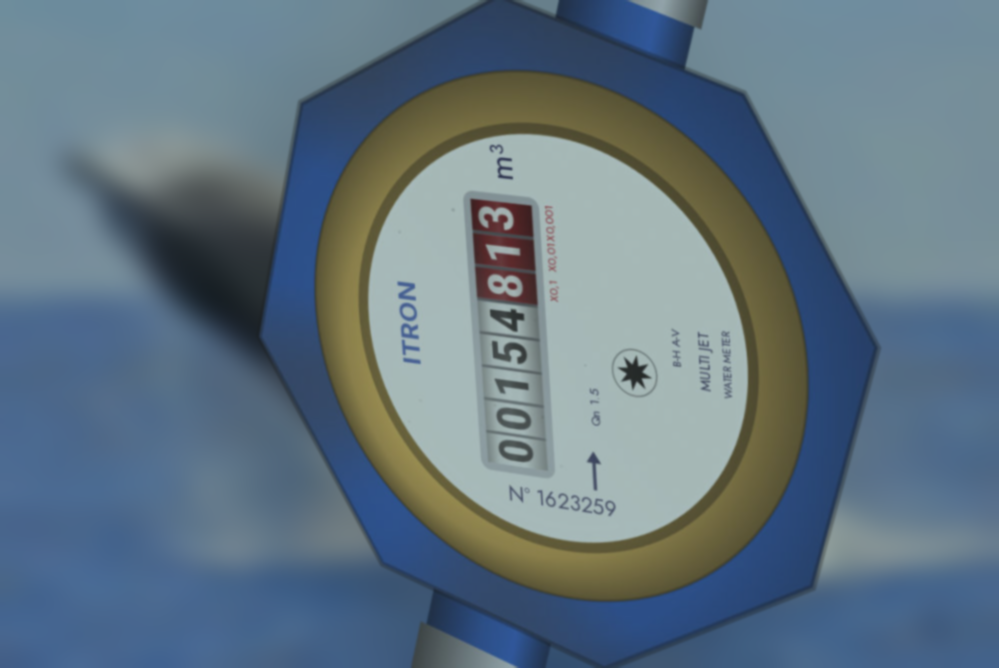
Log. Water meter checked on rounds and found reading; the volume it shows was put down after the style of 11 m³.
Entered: 154.813 m³
